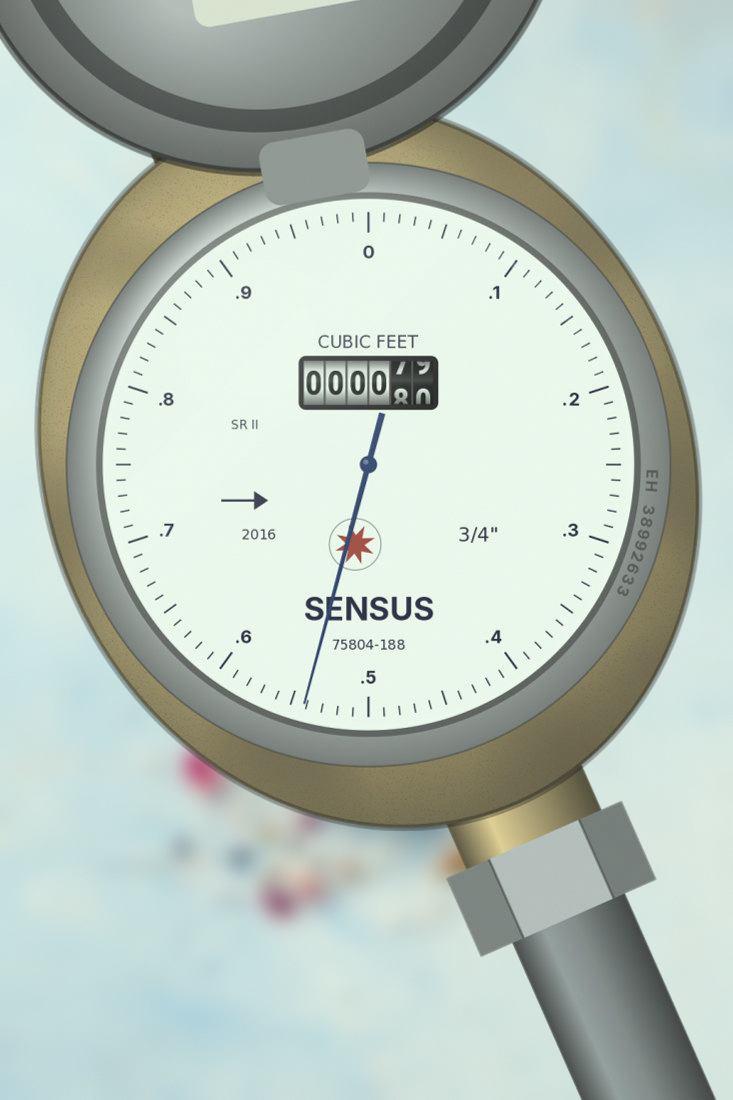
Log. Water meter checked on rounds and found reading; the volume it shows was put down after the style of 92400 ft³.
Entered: 79.54 ft³
